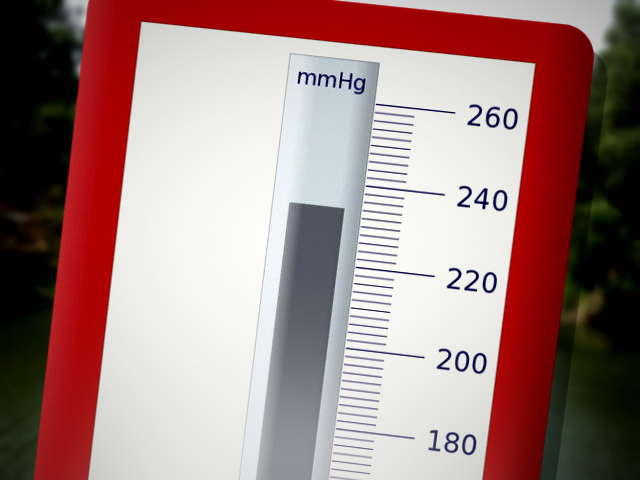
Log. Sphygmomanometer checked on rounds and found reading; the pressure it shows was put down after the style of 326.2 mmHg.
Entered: 234 mmHg
